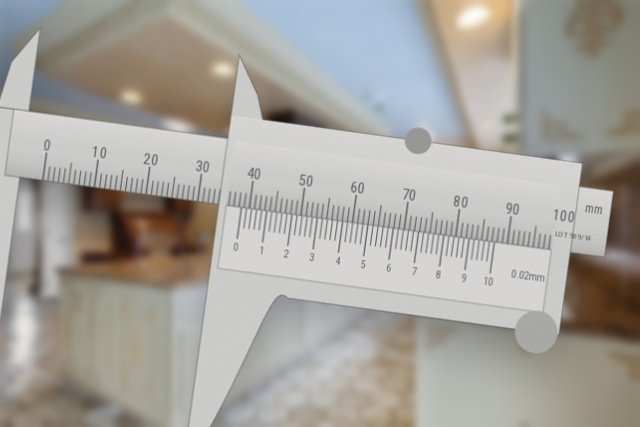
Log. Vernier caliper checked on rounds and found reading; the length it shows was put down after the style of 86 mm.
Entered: 38.5 mm
